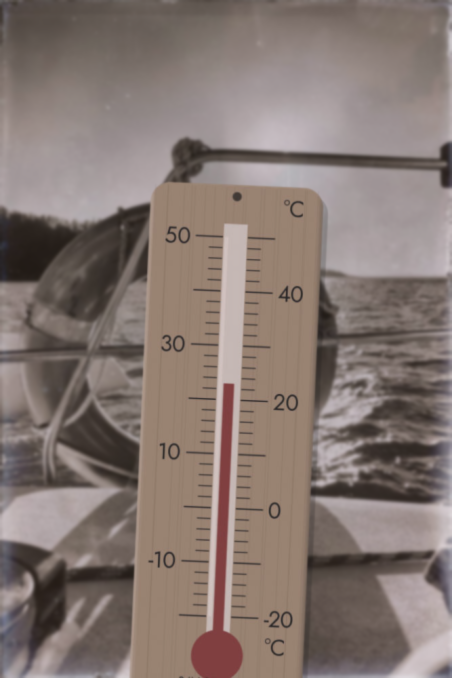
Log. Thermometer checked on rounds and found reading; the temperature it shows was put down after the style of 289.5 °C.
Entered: 23 °C
